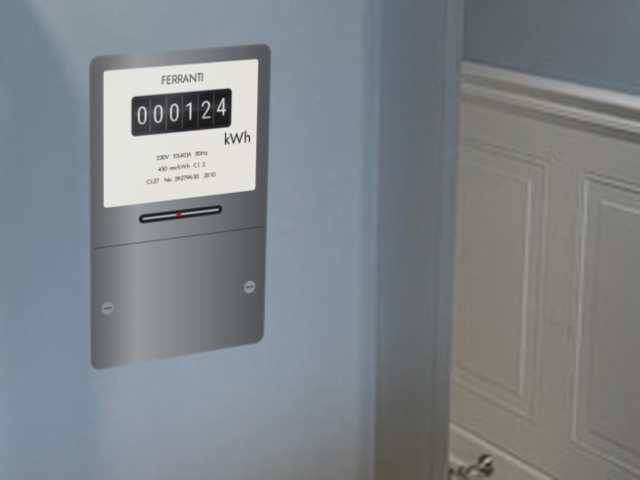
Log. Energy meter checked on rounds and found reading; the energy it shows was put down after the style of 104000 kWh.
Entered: 124 kWh
